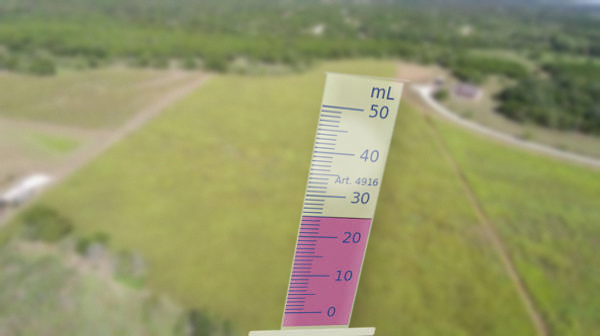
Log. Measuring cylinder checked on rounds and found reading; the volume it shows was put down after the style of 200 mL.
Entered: 25 mL
